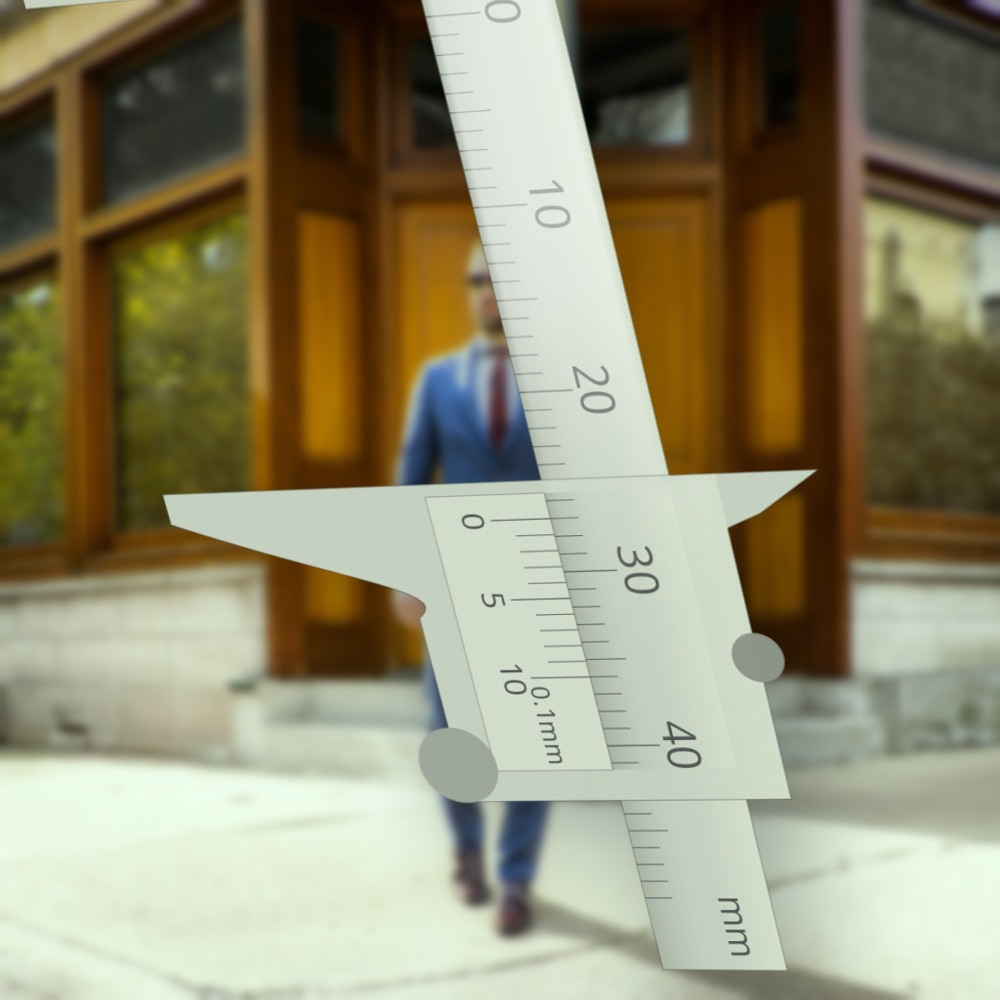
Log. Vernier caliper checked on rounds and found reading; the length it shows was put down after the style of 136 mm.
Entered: 27.0 mm
